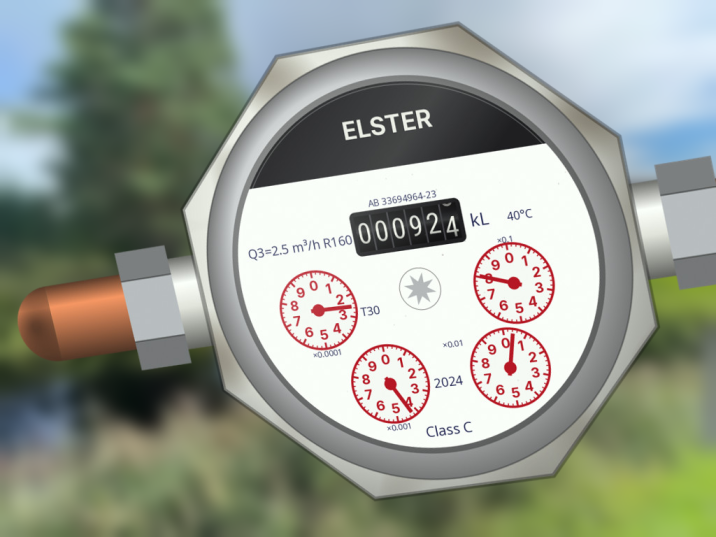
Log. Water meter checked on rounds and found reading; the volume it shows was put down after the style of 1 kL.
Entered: 923.8042 kL
